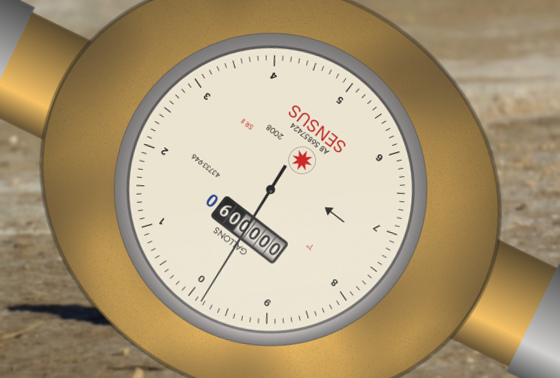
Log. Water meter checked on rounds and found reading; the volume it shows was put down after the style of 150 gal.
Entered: 89.8 gal
